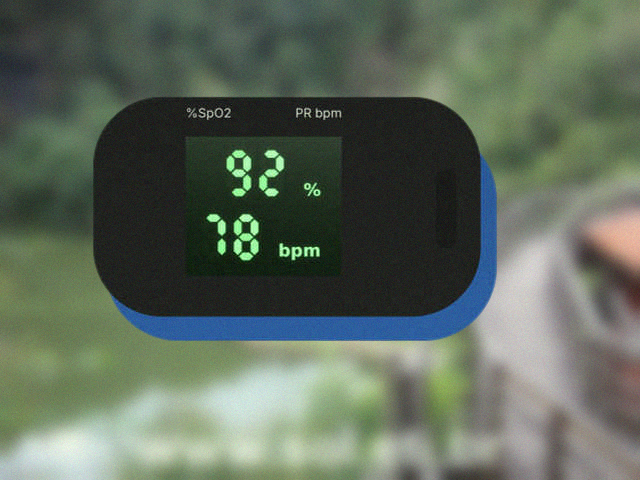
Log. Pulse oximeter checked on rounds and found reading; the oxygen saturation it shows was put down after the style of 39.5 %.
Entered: 92 %
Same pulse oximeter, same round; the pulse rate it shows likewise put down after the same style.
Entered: 78 bpm
